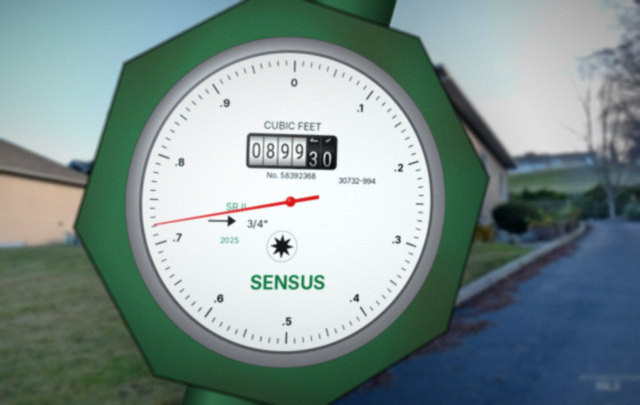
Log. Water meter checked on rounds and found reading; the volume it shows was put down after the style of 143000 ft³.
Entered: 89929.72 ft³
